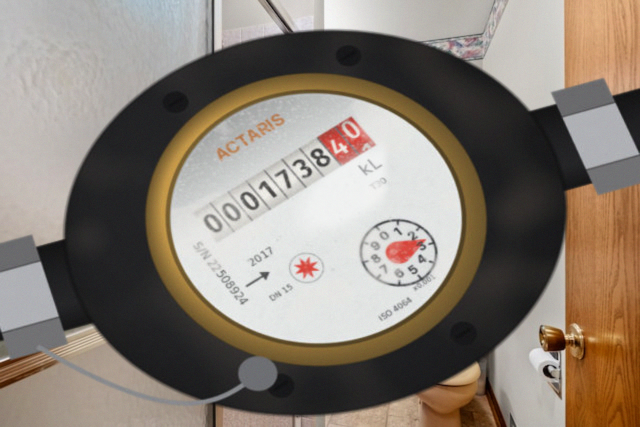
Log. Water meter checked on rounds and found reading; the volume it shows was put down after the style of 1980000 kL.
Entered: 1738.402 kL
